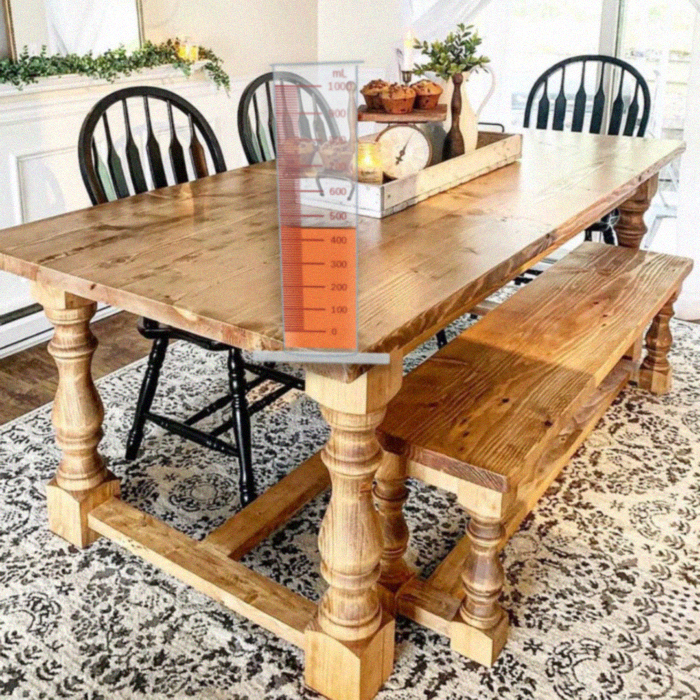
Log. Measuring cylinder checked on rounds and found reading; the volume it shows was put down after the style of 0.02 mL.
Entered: 450 mL
